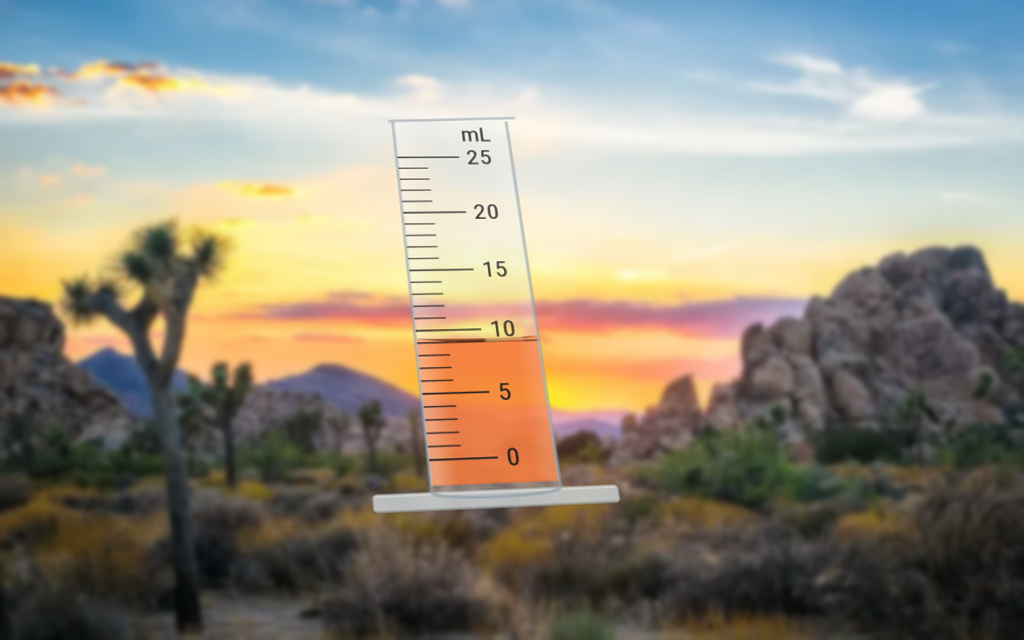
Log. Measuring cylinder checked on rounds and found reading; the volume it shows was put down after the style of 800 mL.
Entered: 9 mL
